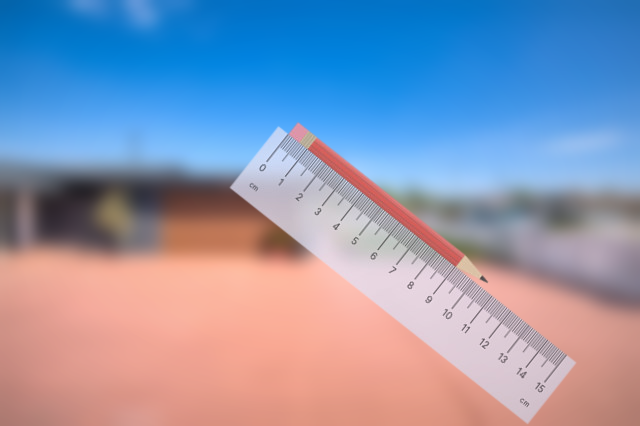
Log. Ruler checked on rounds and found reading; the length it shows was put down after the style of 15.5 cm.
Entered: 10.5 cm
